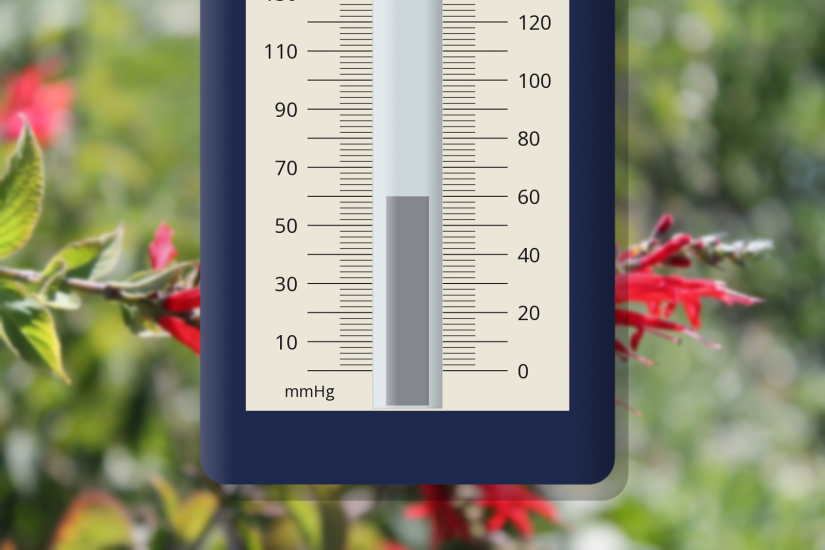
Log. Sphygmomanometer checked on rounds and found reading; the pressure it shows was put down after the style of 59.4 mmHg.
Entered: 60 mmHg
